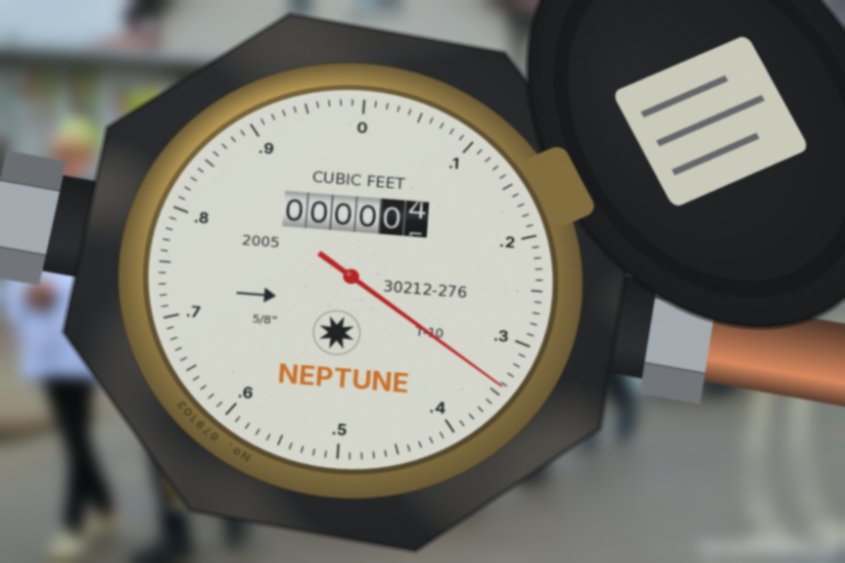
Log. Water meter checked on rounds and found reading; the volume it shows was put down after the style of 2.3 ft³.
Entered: 4.34 ft³
